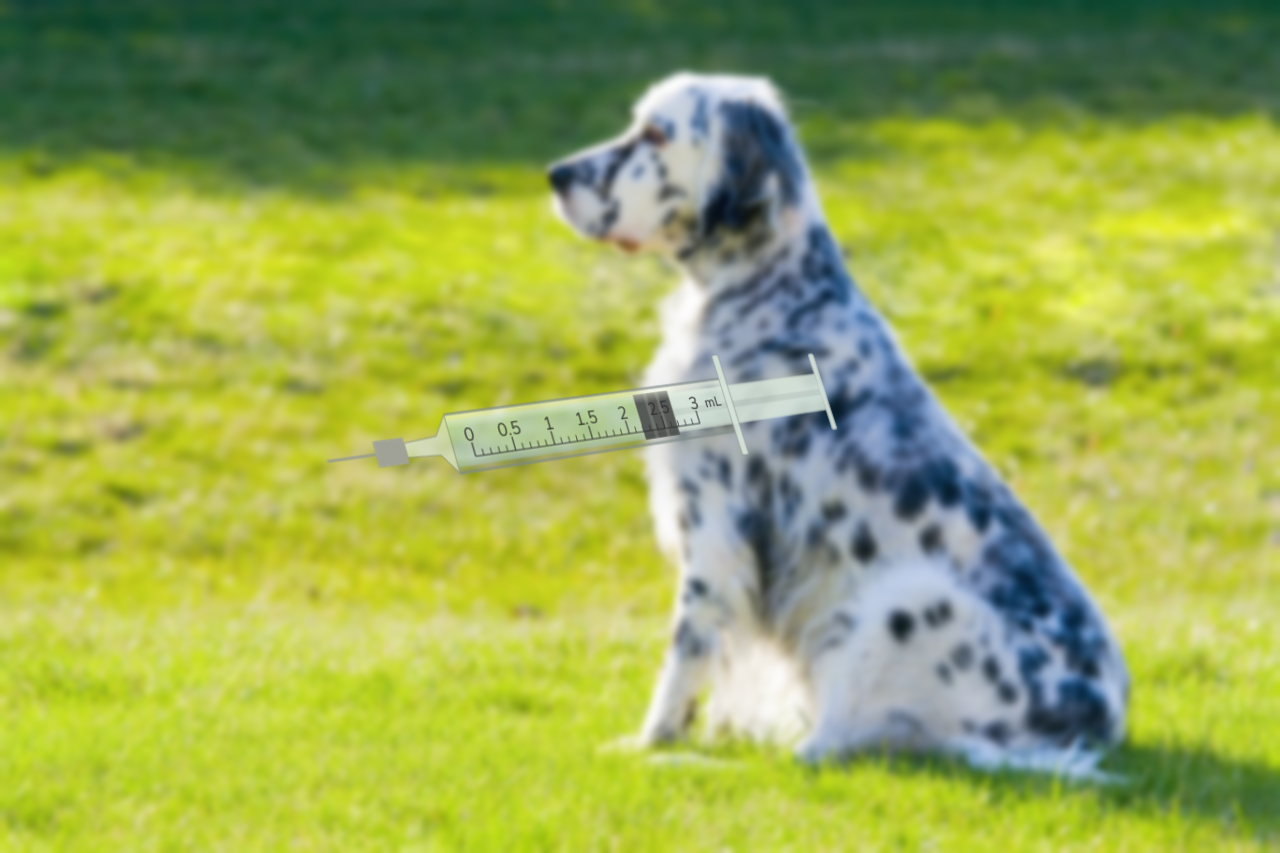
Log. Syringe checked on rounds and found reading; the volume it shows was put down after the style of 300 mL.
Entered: 2.2 mL
